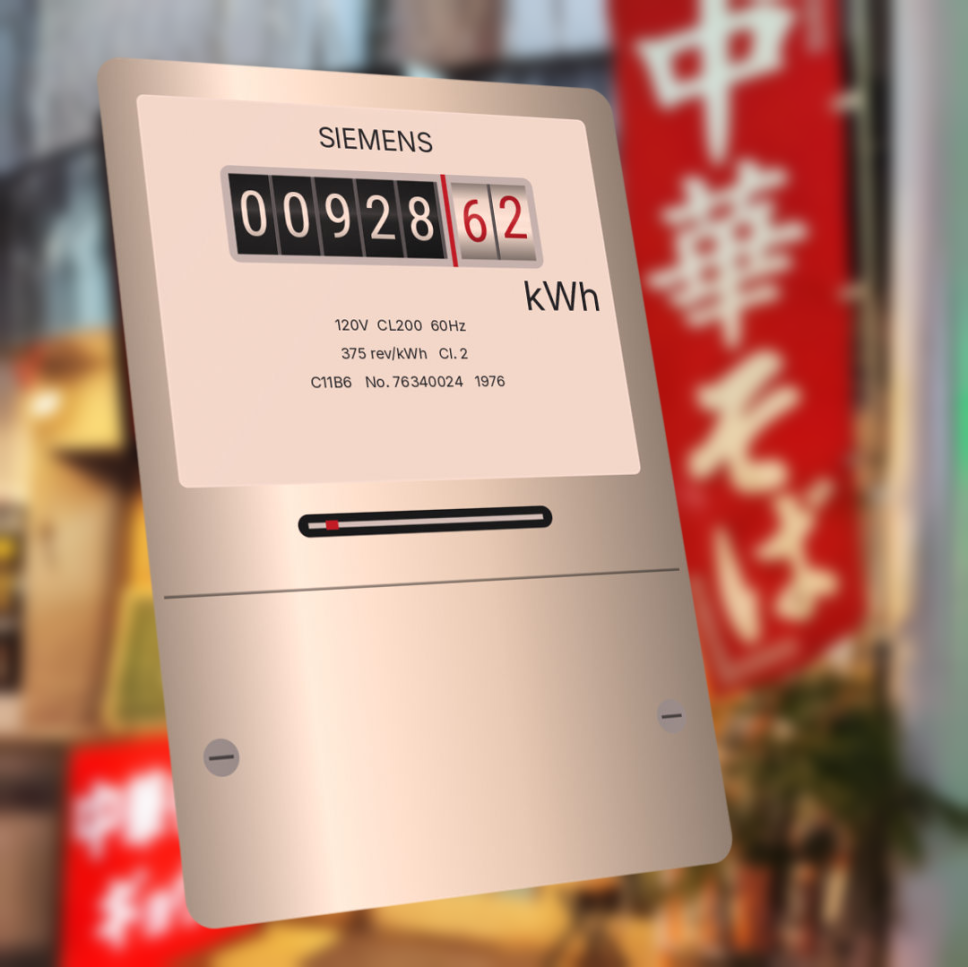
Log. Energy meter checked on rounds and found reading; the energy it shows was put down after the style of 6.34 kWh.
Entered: 928.62 kWh
